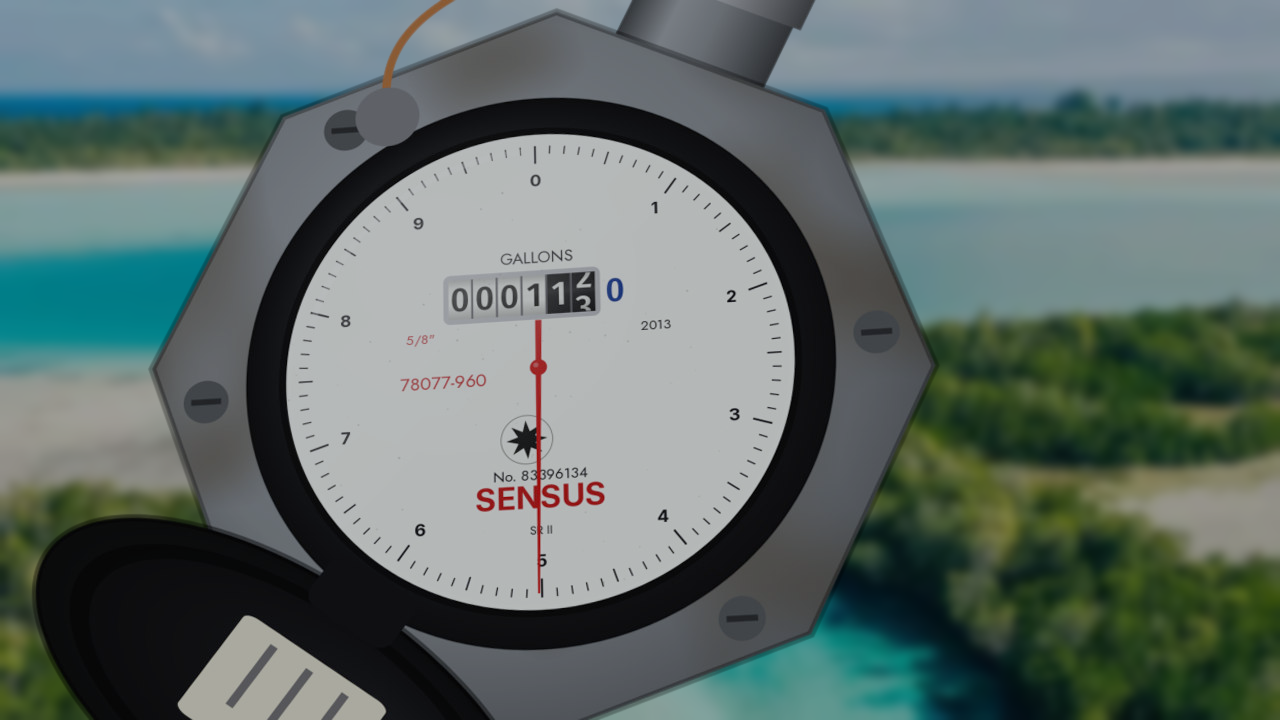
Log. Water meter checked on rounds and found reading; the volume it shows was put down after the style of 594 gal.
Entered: 1125.0 gal
